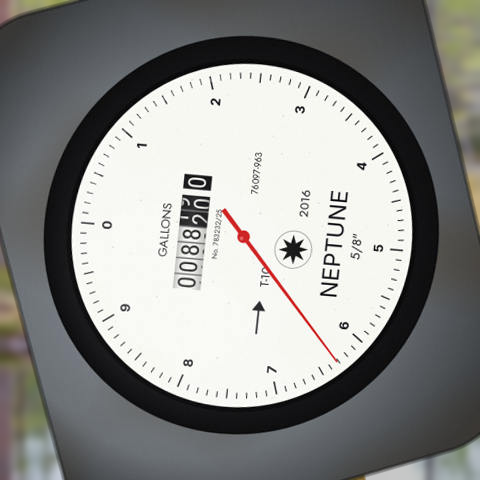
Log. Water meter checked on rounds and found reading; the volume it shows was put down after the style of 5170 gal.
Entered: 88196.3 gal
